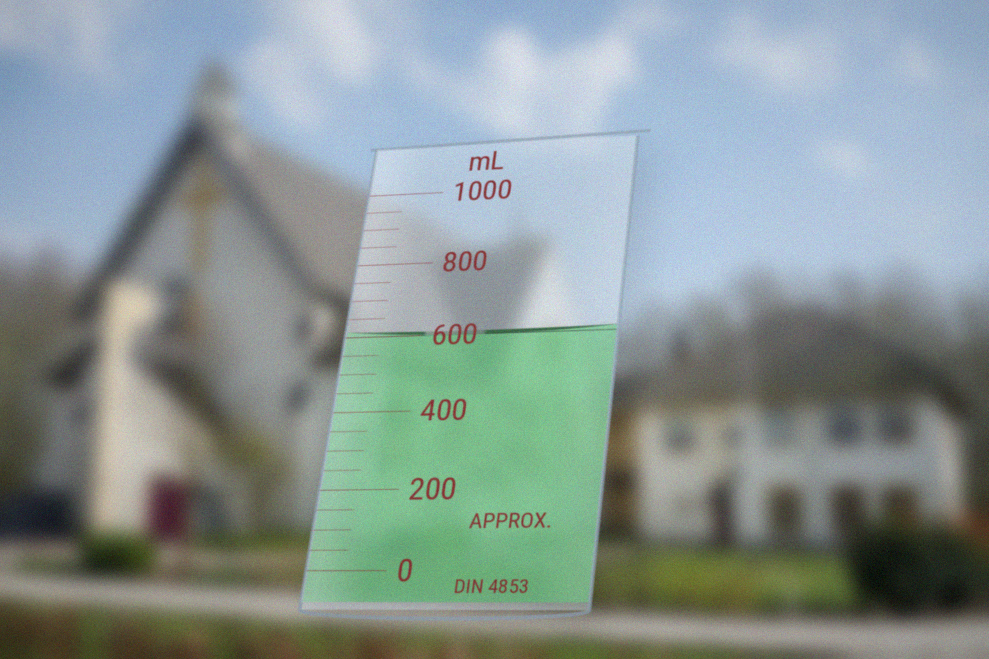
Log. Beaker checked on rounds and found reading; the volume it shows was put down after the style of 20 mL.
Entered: 600 mL
